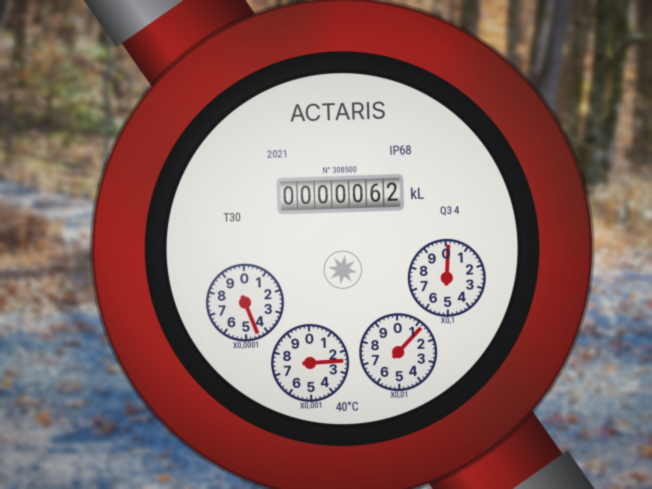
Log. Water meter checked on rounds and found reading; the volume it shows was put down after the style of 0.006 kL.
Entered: 62.0124 kL
